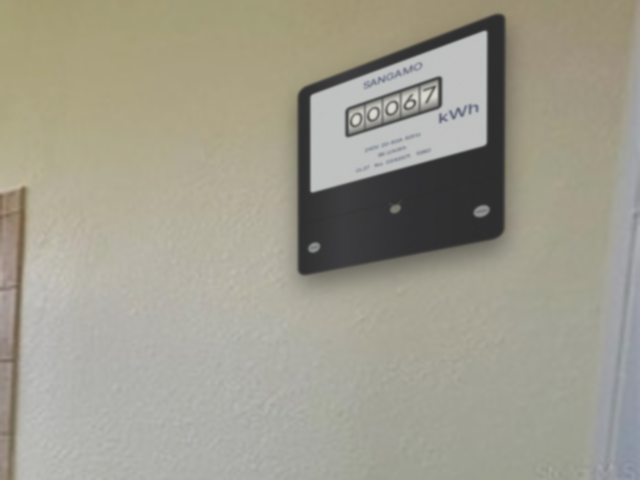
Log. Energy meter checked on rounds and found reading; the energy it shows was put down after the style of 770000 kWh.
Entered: 67 kWh
